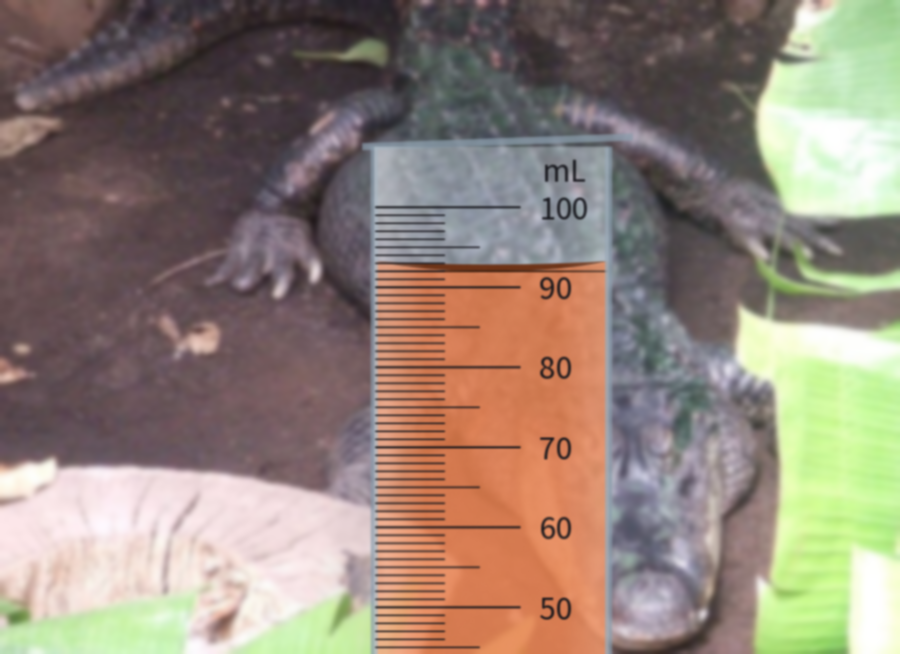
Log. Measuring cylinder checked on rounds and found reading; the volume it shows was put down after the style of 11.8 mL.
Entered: 92 mL
